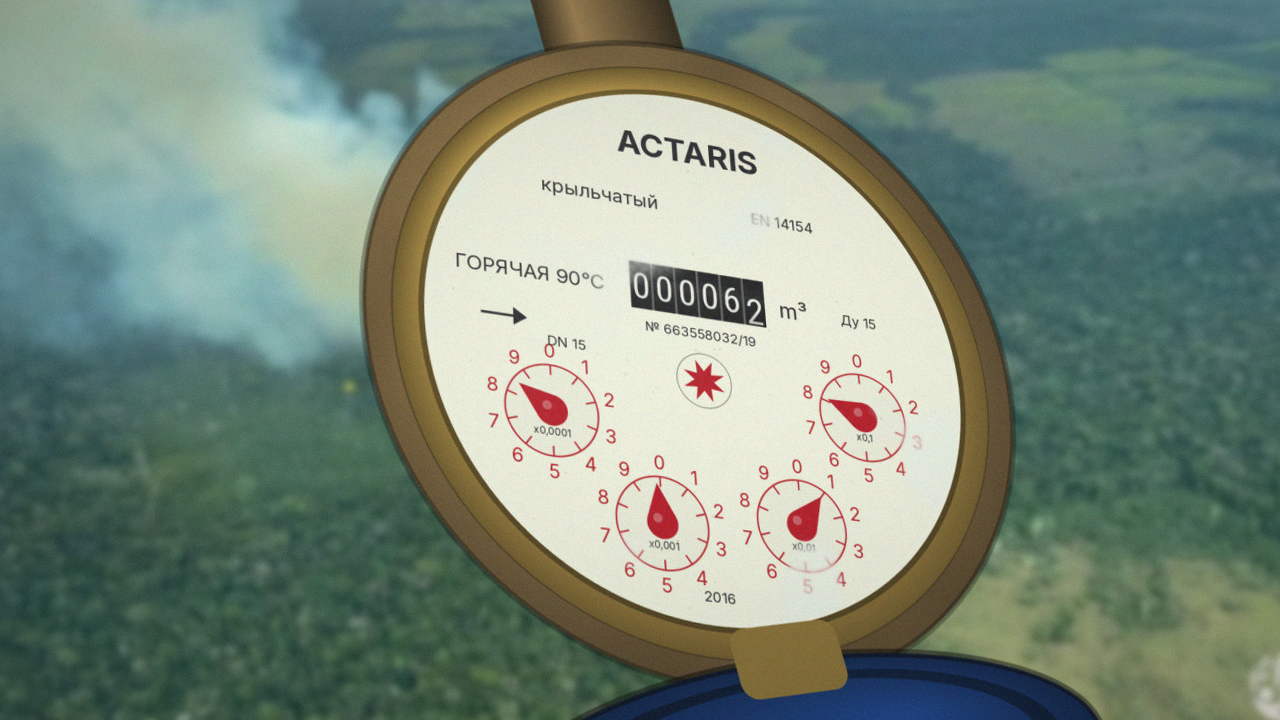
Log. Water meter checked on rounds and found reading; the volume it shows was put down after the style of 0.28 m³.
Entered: 61.8098 m³
